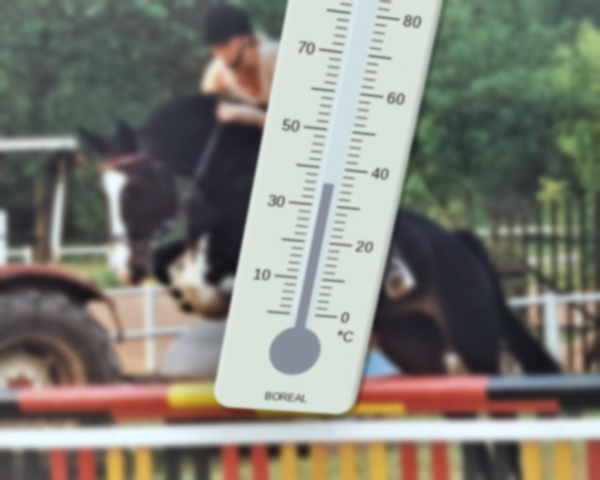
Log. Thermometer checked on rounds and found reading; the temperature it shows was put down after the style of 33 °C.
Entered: 36 °C
